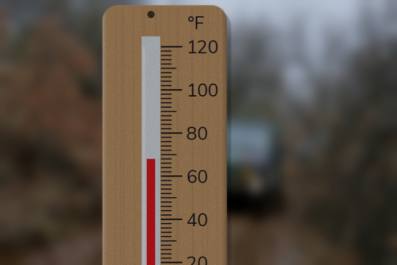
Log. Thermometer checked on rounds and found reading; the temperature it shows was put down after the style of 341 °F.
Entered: 68 °F
